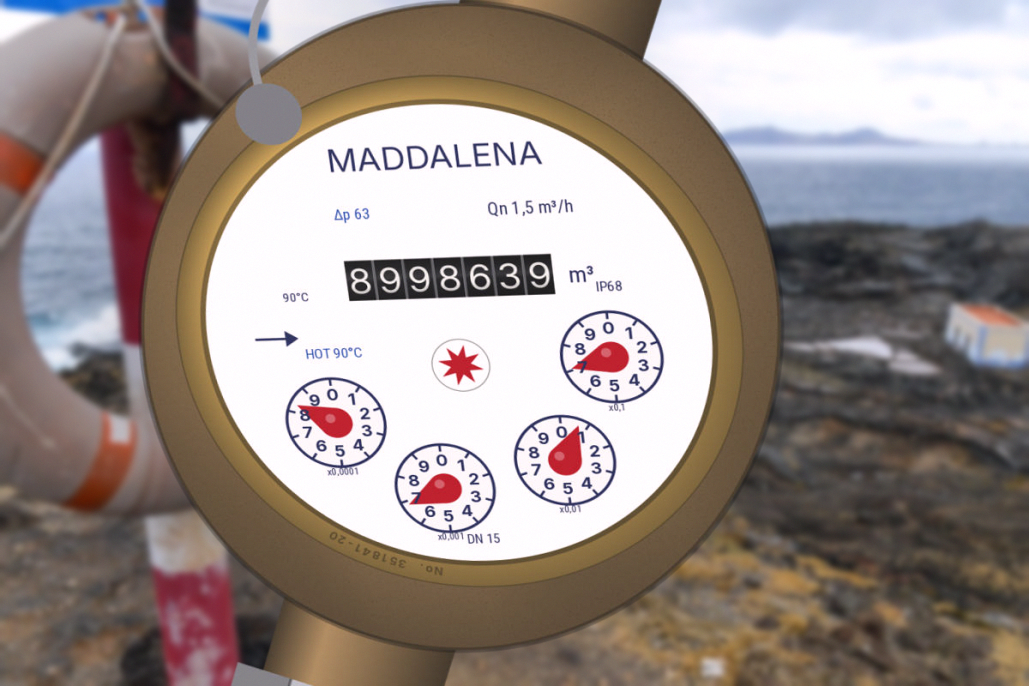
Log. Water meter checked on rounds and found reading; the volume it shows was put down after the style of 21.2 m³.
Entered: 8998639.7068 m³
